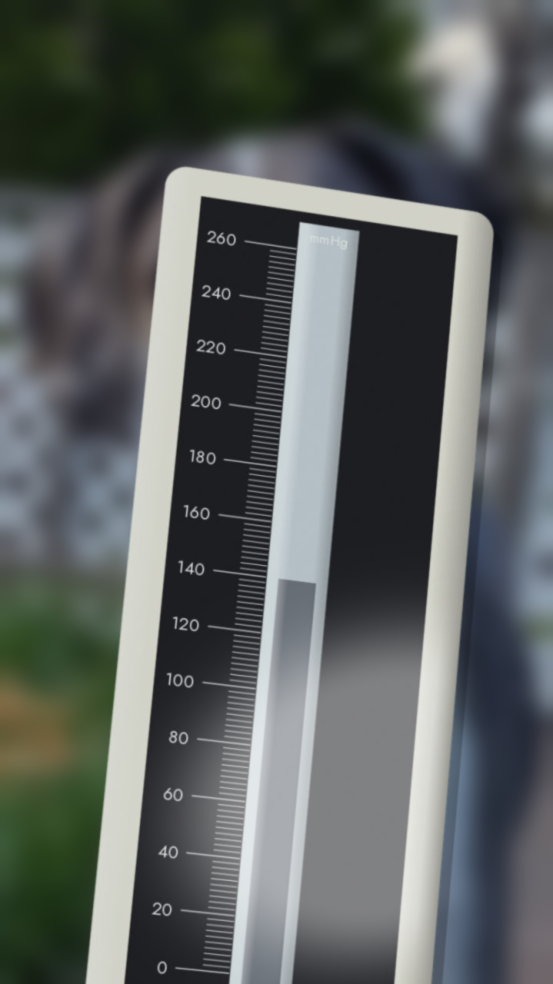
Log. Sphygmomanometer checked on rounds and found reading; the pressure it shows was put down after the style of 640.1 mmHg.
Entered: 140 mmHg
